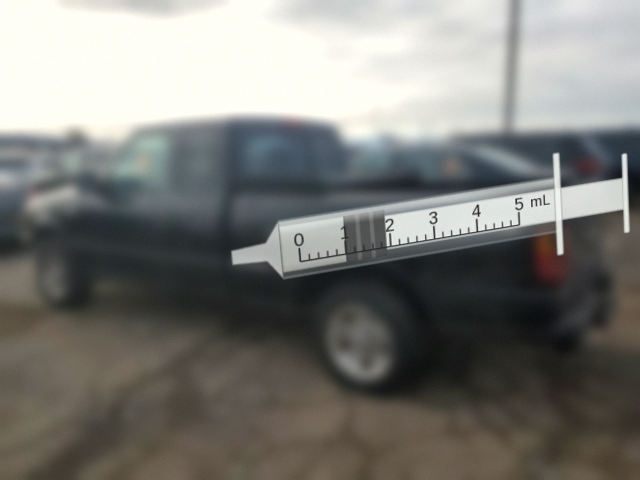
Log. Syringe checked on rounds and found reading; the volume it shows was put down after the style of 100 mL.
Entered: 1 mL
